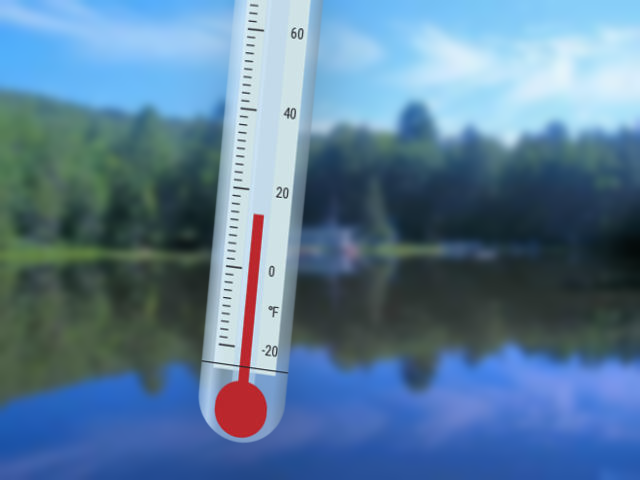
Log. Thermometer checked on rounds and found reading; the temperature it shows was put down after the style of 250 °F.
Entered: 14 °F
